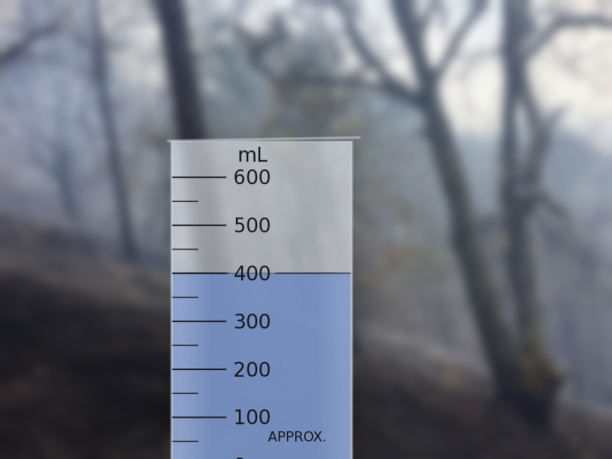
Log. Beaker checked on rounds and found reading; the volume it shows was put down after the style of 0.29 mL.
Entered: 400 mL
